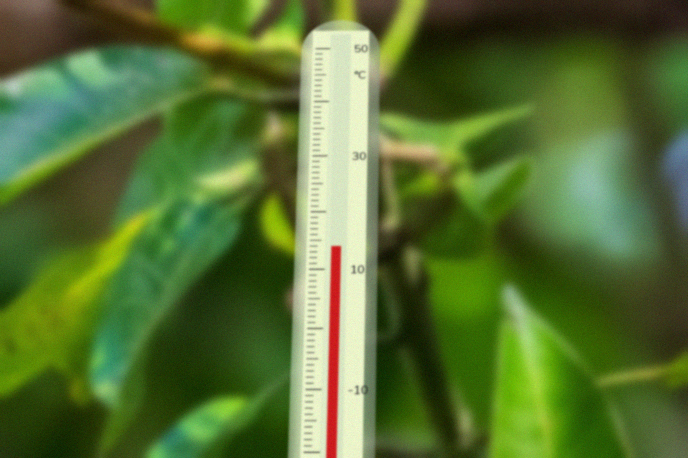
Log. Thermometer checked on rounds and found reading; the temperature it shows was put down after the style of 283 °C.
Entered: 14 °C
